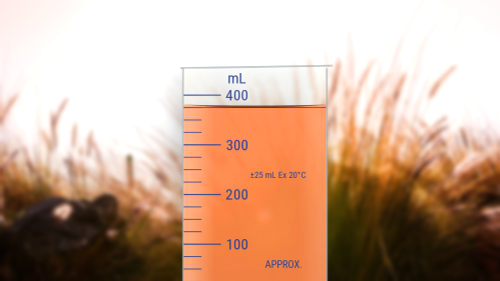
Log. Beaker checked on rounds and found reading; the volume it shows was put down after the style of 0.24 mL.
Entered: 375 mL
